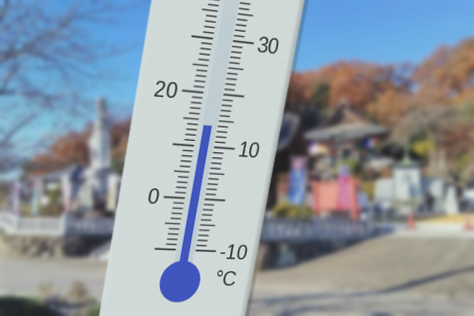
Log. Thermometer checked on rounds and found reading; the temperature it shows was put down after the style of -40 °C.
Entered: 14 °C
